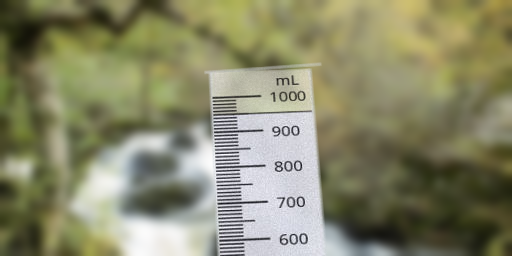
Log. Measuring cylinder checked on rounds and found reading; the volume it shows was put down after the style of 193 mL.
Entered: 950 mL
